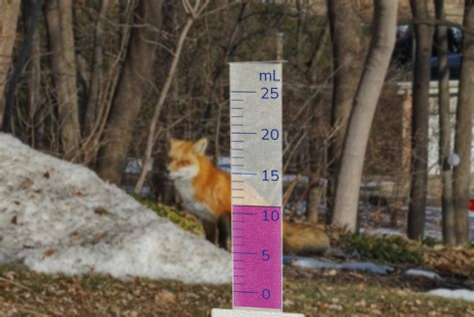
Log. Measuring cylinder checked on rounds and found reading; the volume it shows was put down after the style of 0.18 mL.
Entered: 11 mL
